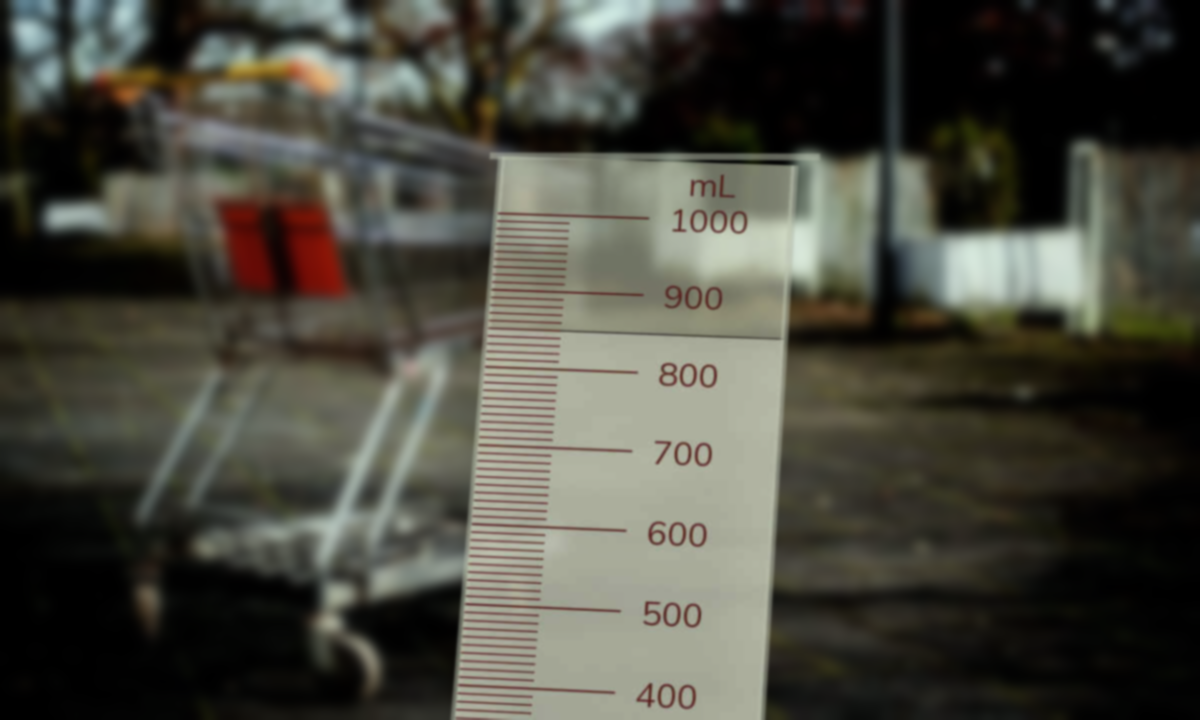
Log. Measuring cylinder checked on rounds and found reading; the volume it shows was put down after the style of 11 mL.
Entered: 850 mL
